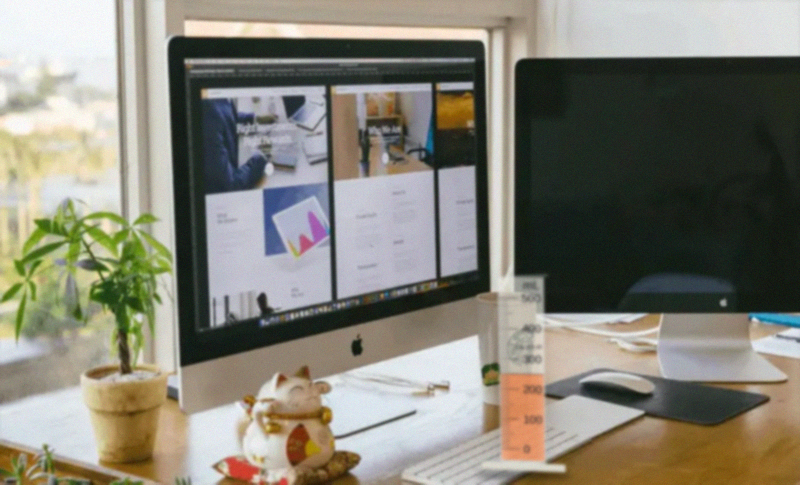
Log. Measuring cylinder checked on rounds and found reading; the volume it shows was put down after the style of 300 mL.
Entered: 250 mL
